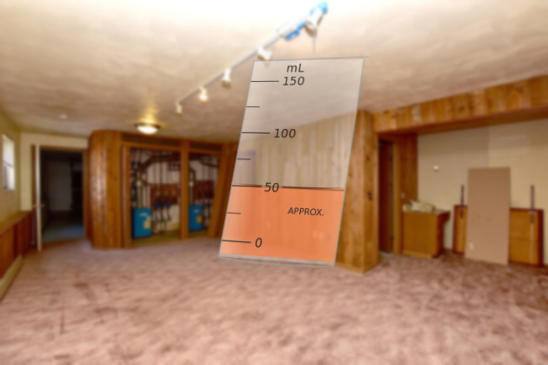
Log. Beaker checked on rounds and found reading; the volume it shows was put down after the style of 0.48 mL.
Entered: 50 mL
